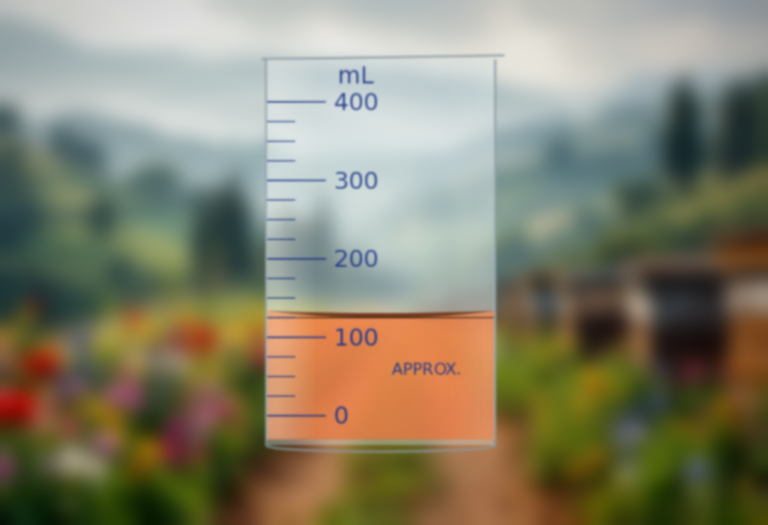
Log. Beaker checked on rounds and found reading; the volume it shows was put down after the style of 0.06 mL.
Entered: 125 mL
